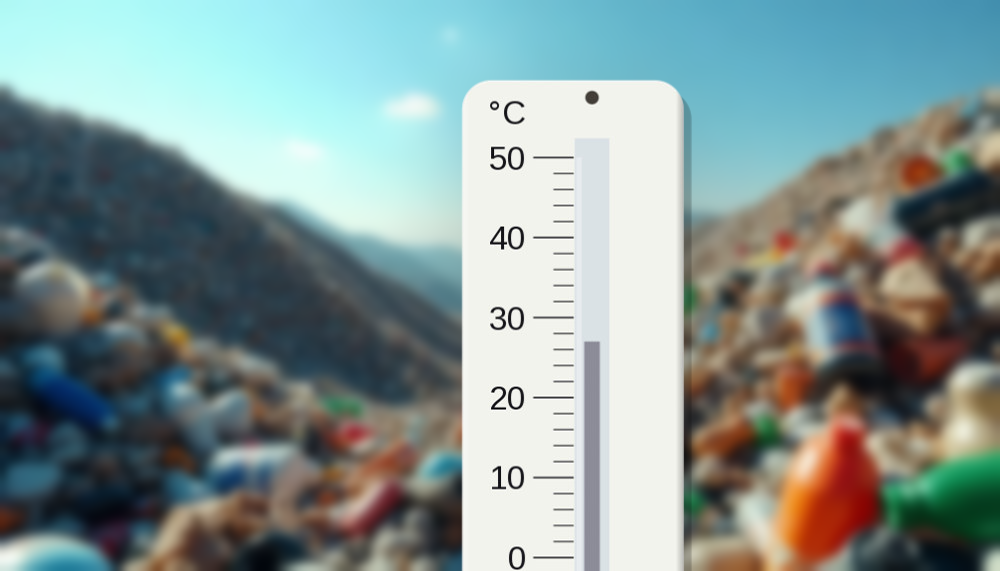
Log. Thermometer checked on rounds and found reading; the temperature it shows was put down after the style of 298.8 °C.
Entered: 27 °C
